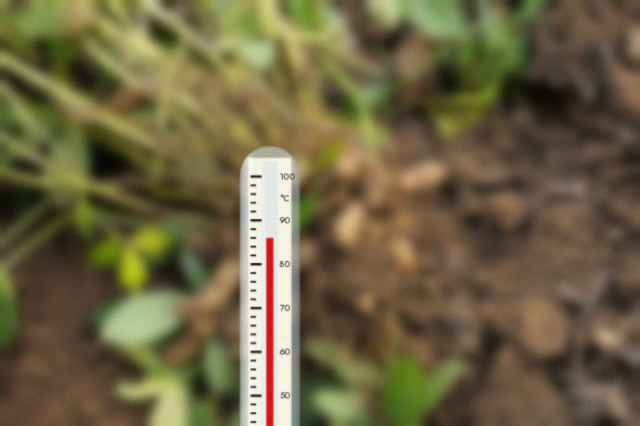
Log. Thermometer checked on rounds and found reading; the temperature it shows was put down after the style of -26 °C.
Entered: 86 °C
